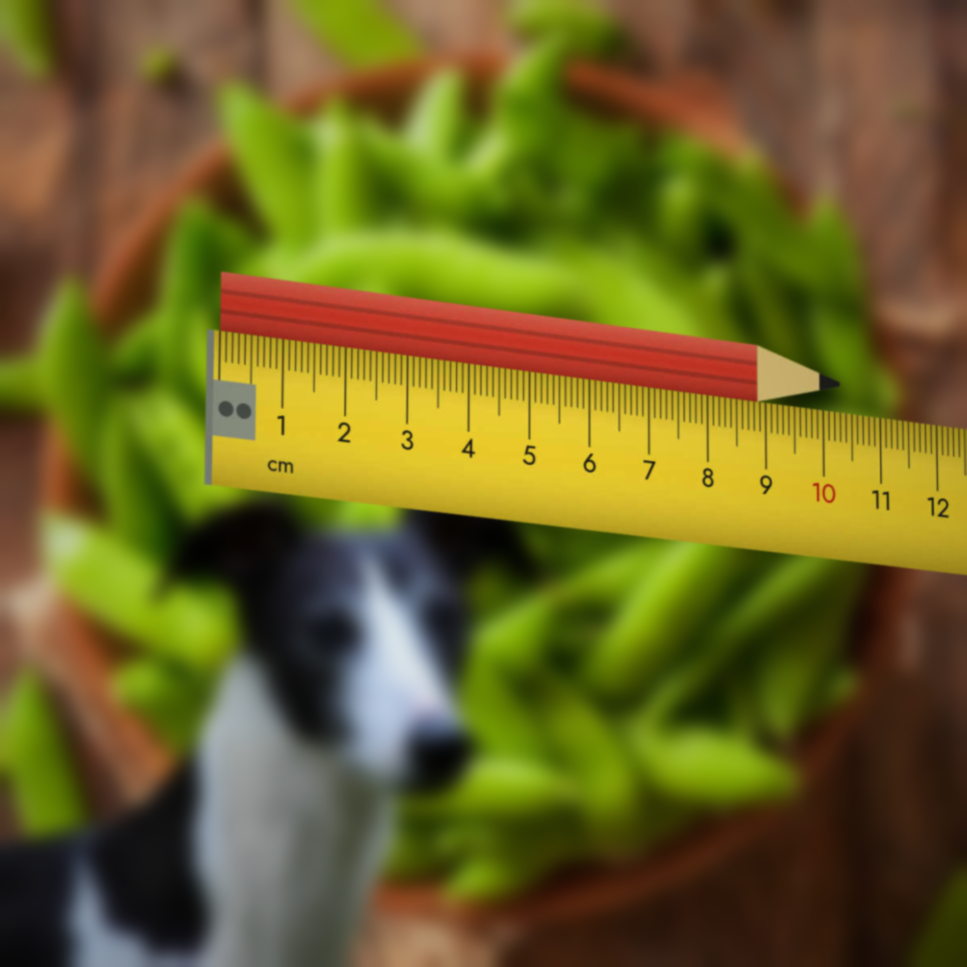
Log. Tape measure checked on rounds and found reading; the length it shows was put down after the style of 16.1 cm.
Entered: 10.3 cm
